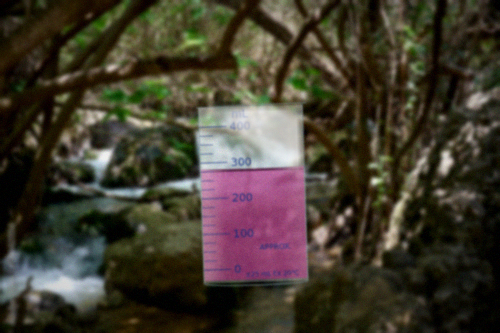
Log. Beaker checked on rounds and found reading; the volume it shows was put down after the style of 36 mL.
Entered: 275 mL
